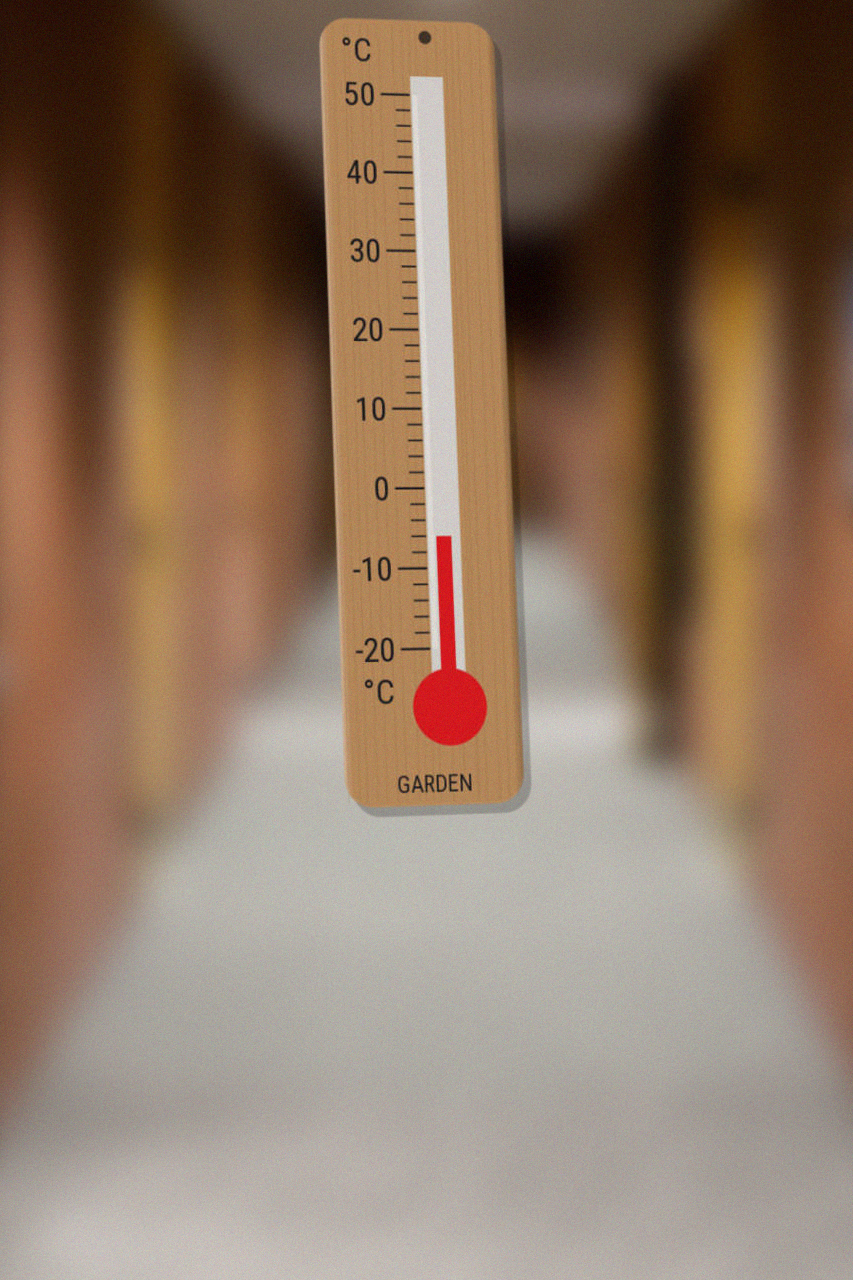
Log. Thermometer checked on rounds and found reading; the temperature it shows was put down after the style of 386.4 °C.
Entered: -6 °C
